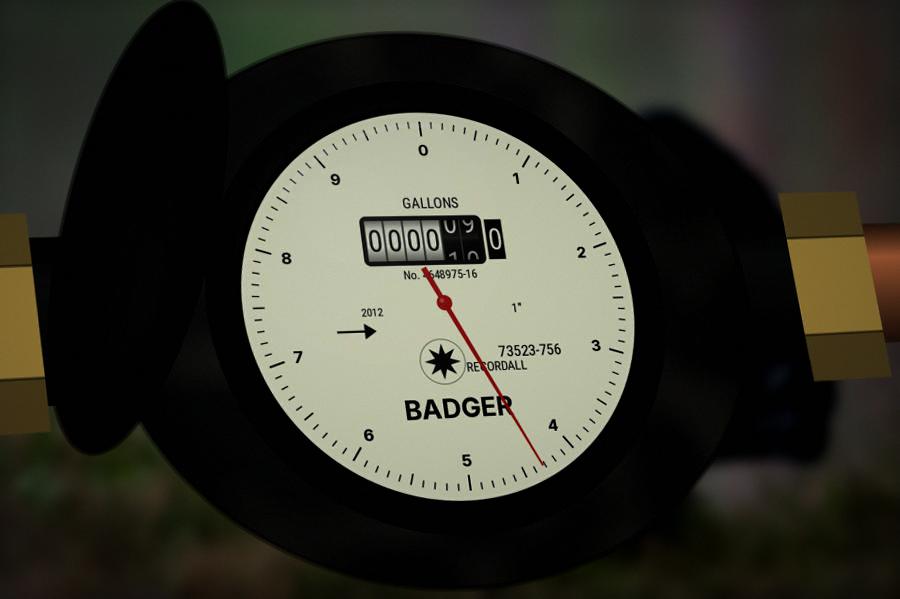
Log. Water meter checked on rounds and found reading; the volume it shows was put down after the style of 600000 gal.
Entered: 94.3 gal
